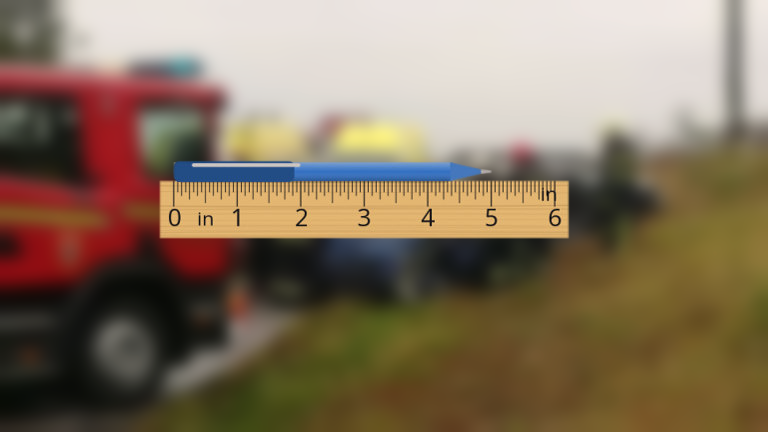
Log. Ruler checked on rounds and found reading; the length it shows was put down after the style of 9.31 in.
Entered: 5 in
